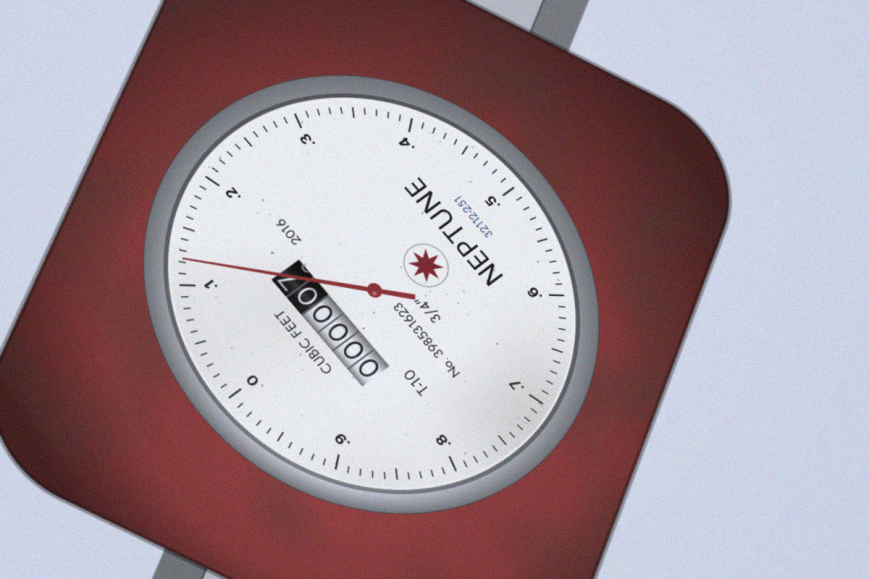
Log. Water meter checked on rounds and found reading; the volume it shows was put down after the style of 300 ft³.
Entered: 7.12 ft³
